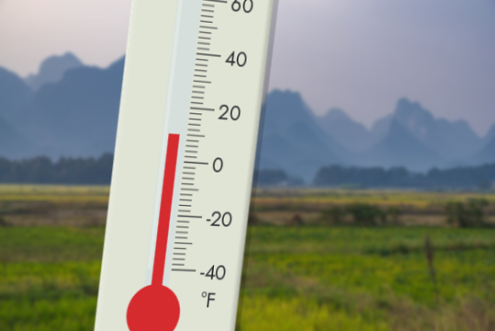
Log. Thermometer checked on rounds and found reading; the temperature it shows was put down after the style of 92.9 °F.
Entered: 10 °F
